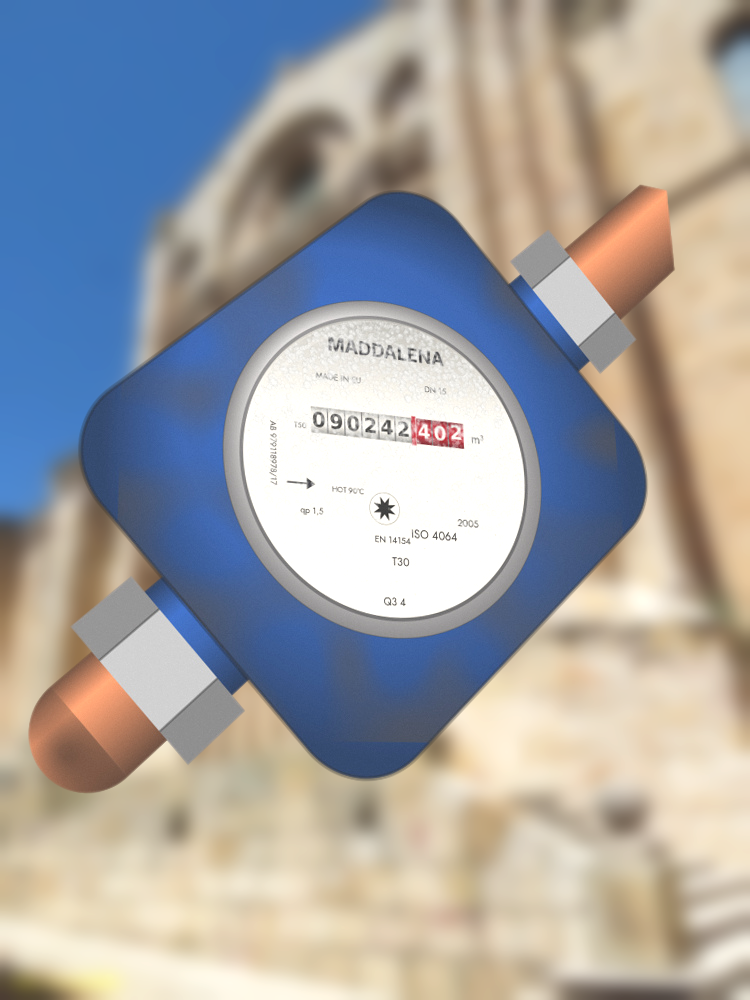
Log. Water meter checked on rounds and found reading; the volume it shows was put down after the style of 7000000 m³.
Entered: 90242.402 m³
